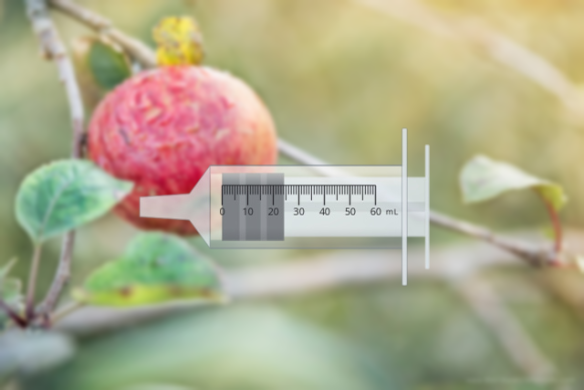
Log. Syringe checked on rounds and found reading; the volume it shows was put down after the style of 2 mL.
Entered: 0 mL
